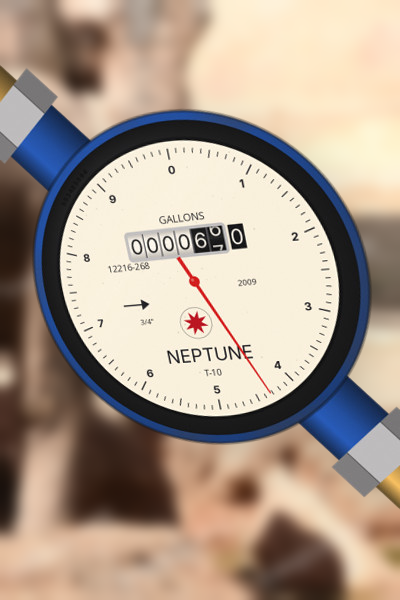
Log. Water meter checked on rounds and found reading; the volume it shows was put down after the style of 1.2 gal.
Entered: 664.3 gal
